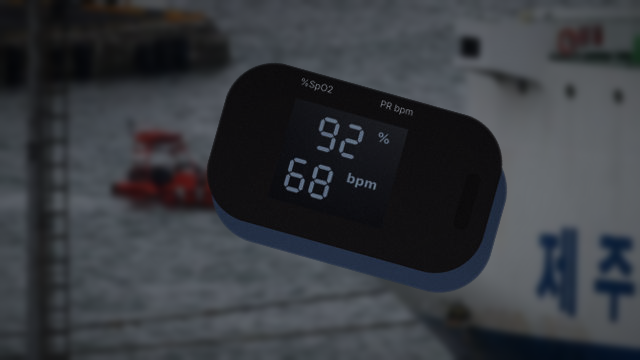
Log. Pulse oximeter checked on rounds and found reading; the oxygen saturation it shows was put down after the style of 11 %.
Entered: 92 %
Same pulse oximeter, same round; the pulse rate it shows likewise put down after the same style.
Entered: 68 bpm
